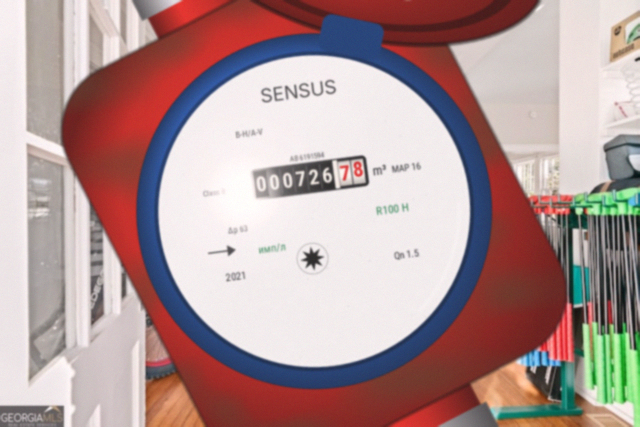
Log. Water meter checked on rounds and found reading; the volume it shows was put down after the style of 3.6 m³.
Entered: 726.78 m³
